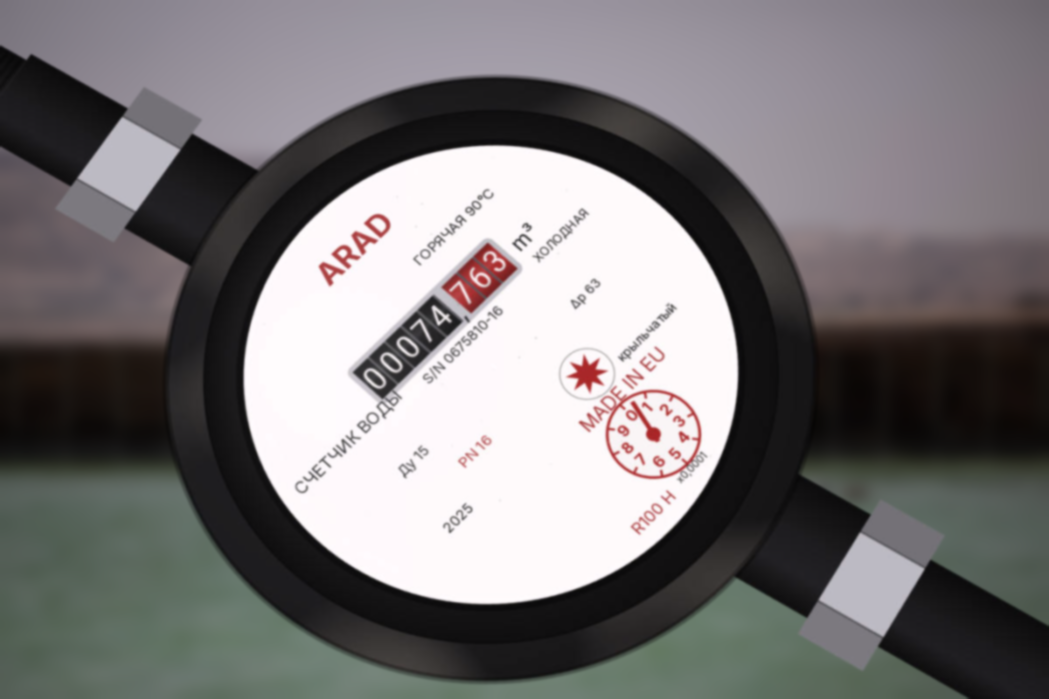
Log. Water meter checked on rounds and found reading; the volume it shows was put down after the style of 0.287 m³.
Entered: 74.7630 m³
